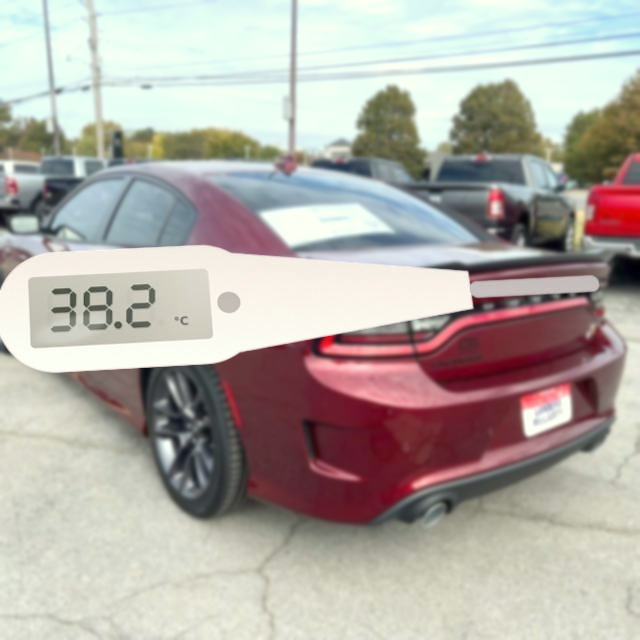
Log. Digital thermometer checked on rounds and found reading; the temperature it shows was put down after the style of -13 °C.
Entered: 38.2 °C
